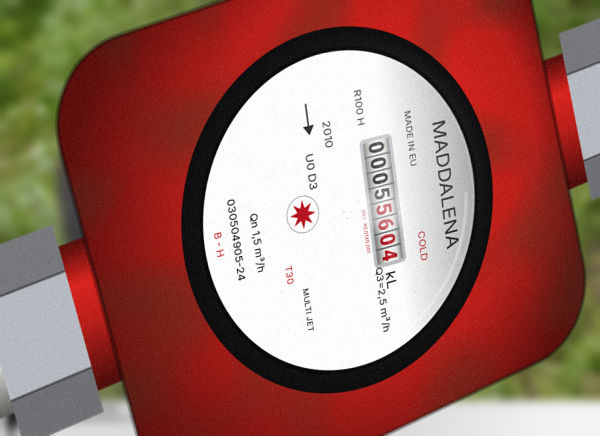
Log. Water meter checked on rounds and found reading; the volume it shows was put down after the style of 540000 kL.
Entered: 5.5604 kL
